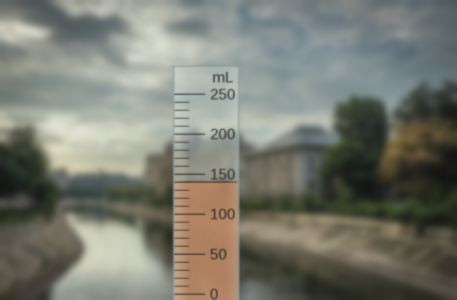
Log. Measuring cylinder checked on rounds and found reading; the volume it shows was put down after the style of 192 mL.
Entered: 140 mL
